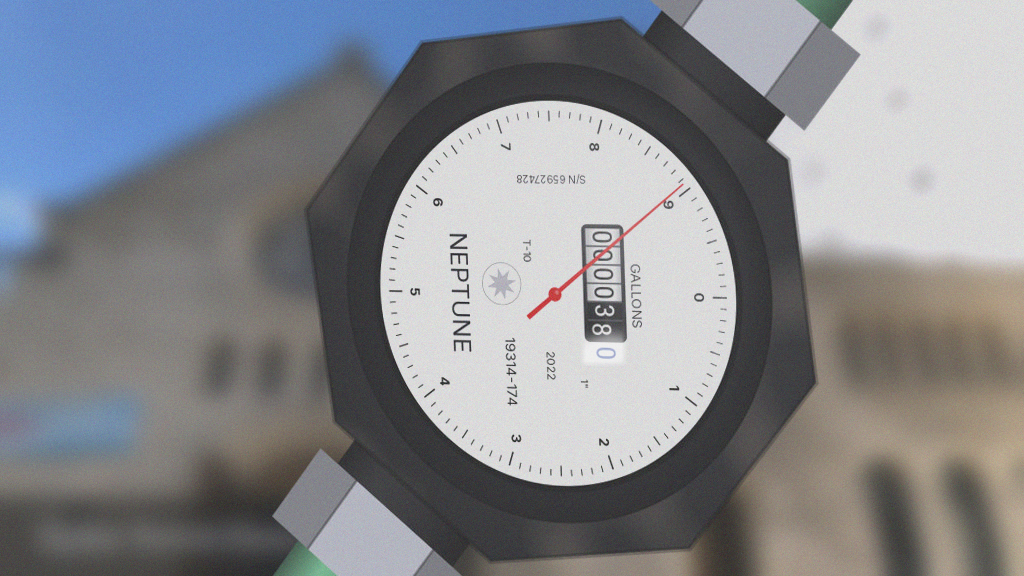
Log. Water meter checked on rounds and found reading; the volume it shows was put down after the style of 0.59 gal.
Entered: 378.9 gal
